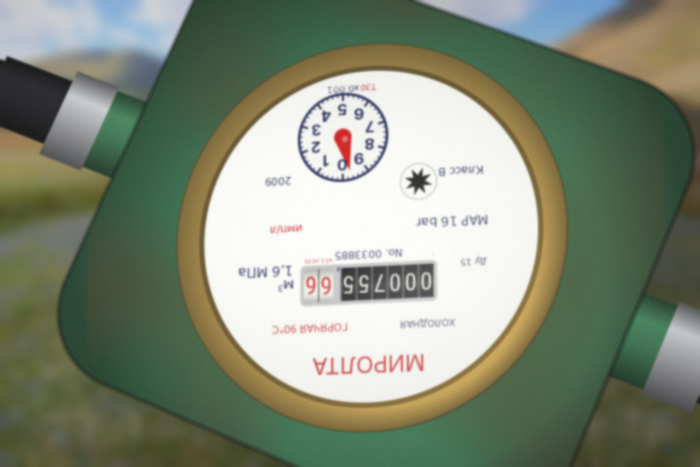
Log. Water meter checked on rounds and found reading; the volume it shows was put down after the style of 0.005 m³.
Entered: 755.659 m³
